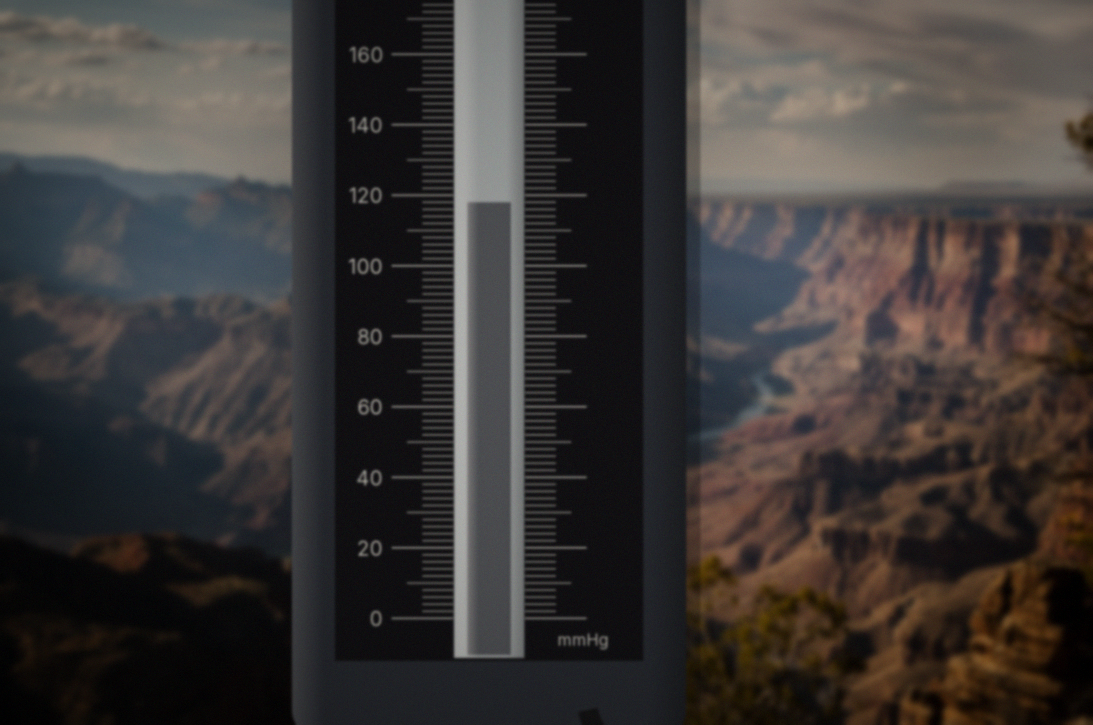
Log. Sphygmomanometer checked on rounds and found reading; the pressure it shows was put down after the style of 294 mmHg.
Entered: 118 mmHg
